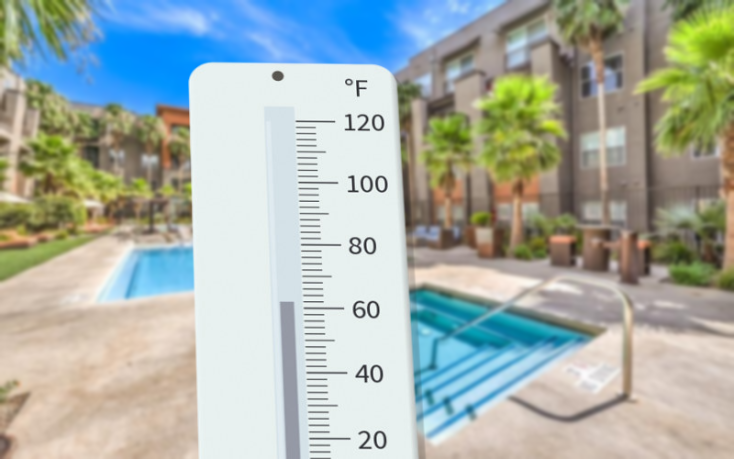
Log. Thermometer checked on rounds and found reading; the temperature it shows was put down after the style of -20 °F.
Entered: 62 °F
